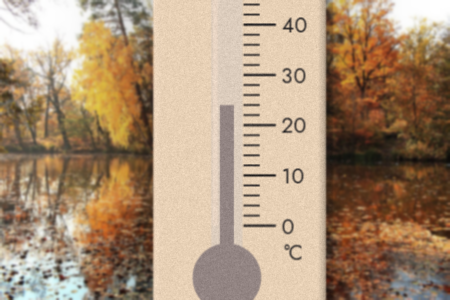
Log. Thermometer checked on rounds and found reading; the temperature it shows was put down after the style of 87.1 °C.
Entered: 24 °C
